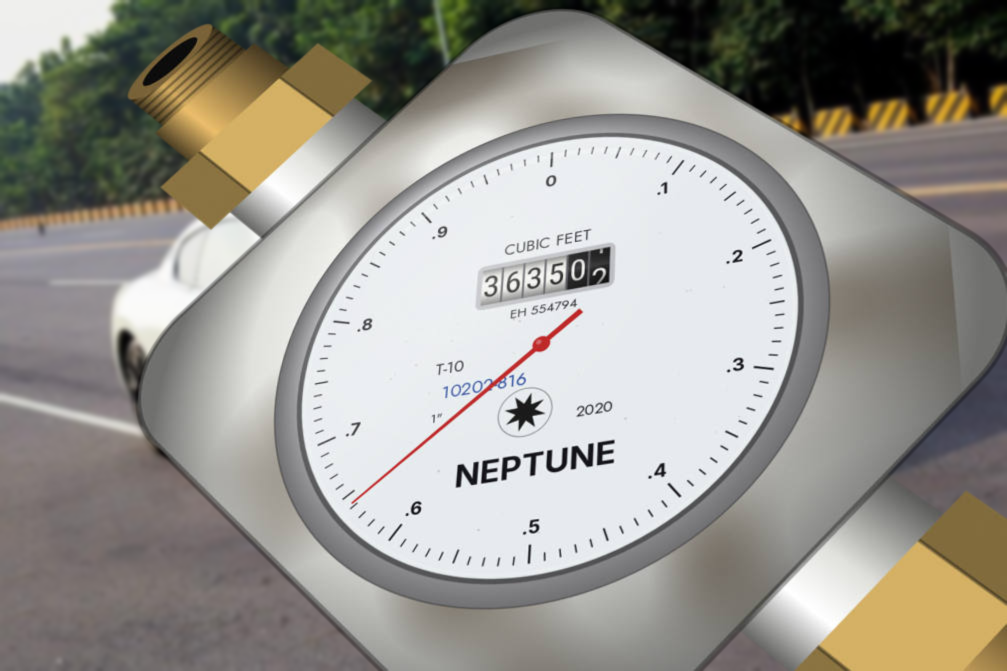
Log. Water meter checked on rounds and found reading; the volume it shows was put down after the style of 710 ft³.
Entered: 363501.64 ft³
